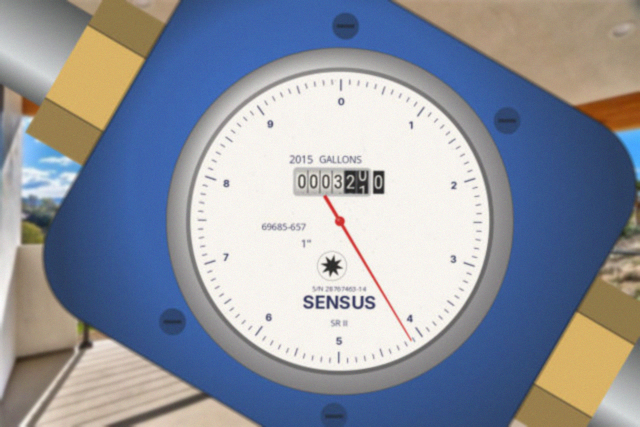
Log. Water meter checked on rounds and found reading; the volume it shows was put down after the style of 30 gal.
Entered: 3204.1 gal
